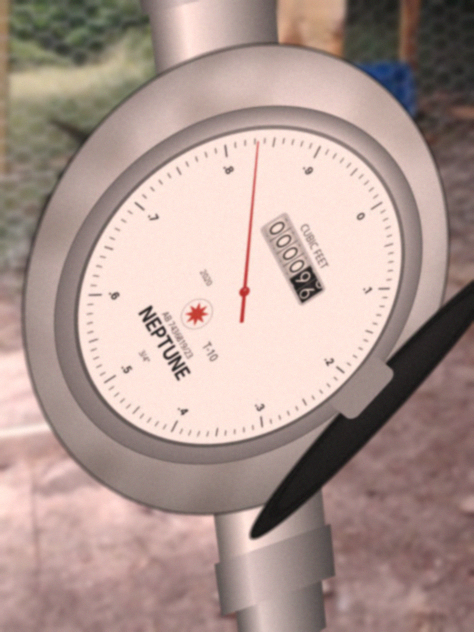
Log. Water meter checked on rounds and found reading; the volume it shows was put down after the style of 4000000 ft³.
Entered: 95.83 ft³
